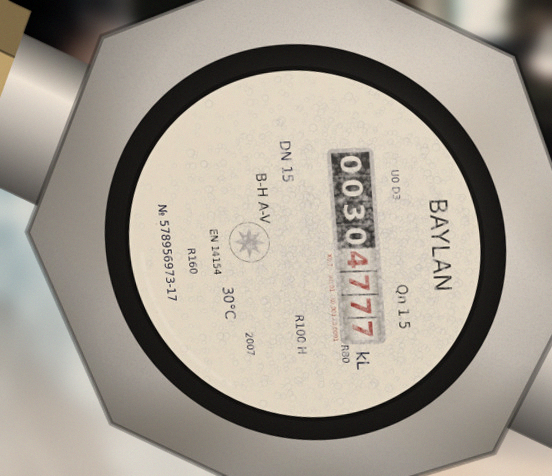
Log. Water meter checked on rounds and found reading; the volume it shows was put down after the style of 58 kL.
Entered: 30.4777 kL
